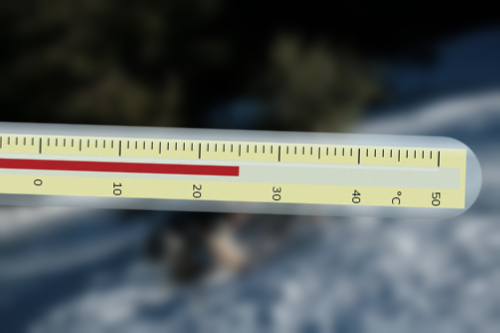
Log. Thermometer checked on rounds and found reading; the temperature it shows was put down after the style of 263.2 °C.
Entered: 25 °C
